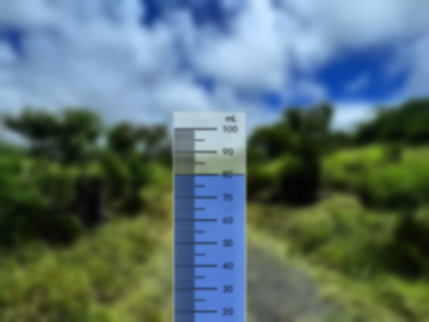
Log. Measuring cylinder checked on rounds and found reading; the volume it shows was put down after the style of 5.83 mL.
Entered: 80 mL
